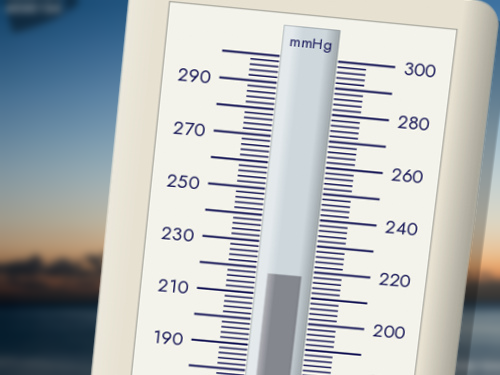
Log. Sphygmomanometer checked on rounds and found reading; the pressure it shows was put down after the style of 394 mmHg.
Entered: 218 mmHg
